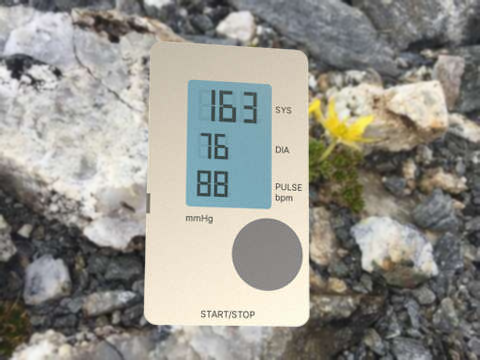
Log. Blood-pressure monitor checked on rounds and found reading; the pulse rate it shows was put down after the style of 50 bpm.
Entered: 88 bpm
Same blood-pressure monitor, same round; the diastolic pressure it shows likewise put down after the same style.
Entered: 76 mmHg
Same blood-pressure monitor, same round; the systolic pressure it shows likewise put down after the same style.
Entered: 163 mmHg
